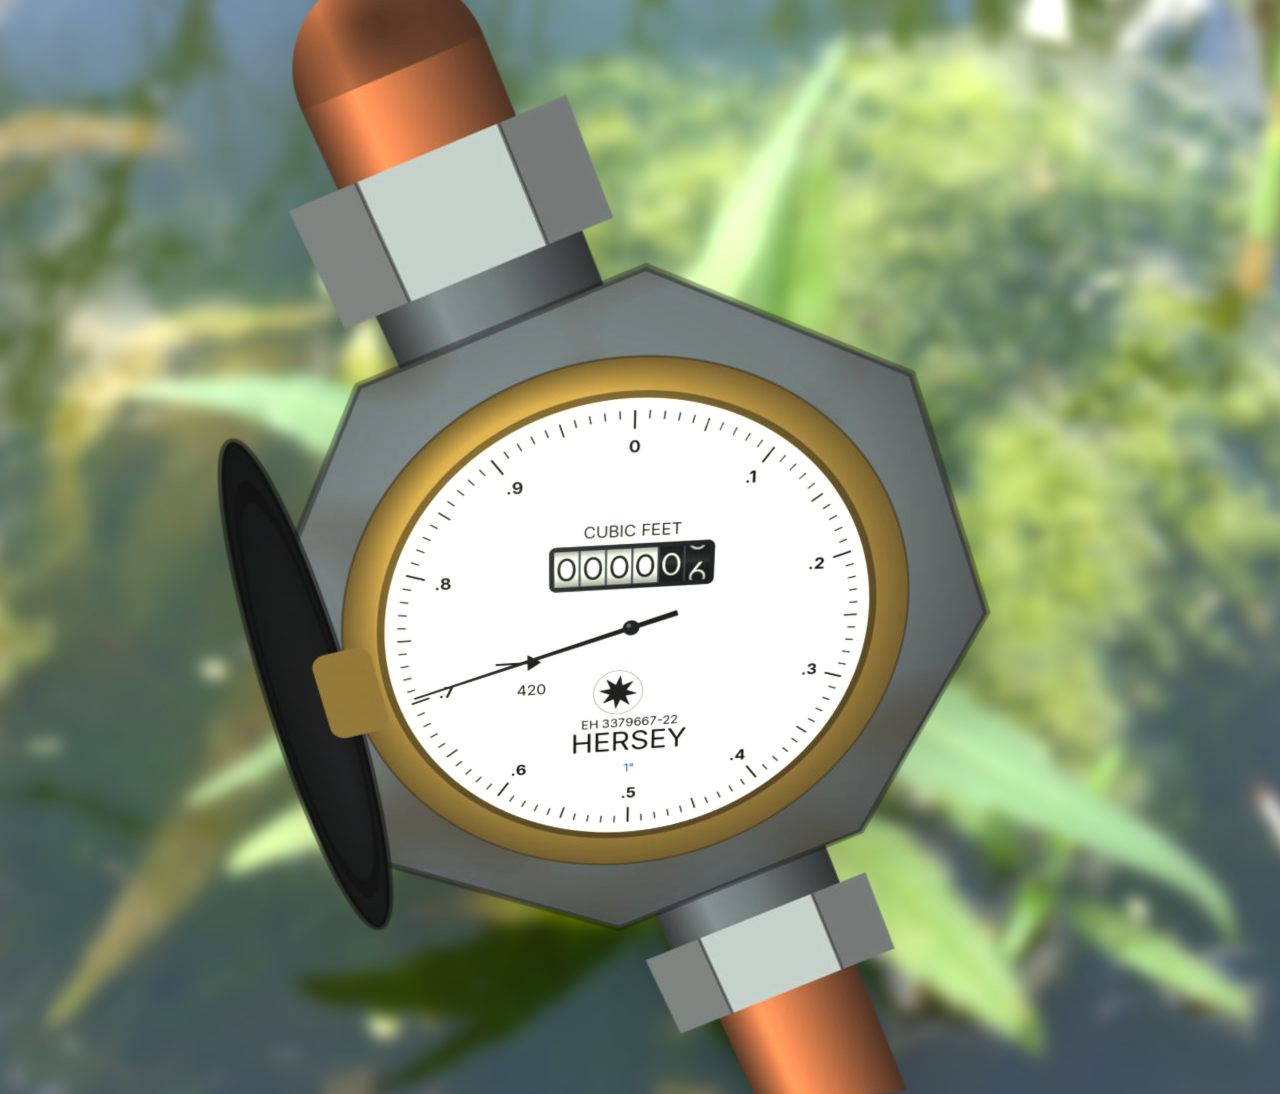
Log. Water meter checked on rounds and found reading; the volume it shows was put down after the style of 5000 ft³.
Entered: 5.70 ft³
